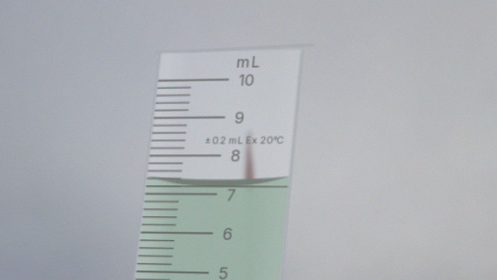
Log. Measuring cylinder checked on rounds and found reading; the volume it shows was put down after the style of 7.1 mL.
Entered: 7.2 mL
